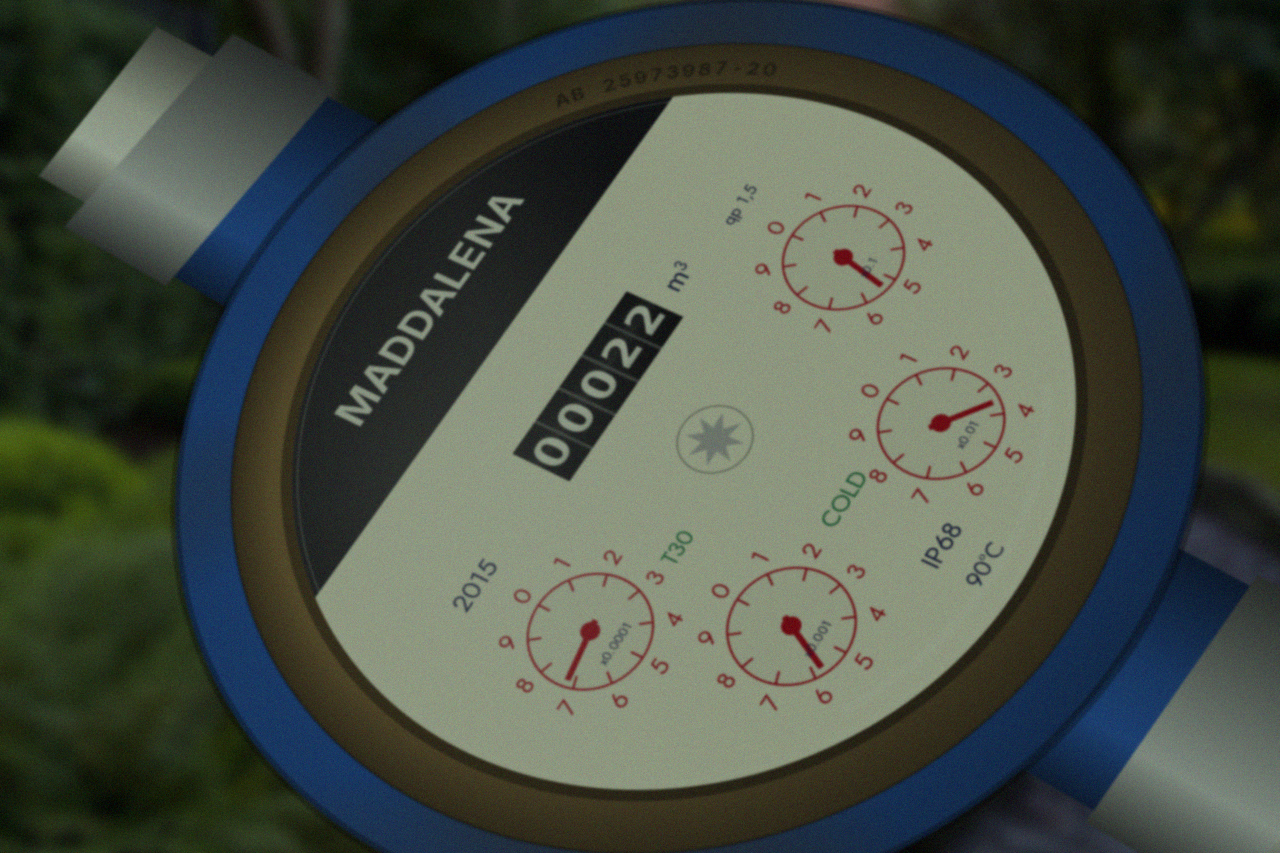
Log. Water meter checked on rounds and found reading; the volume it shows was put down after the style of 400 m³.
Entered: 22.5357 m³
